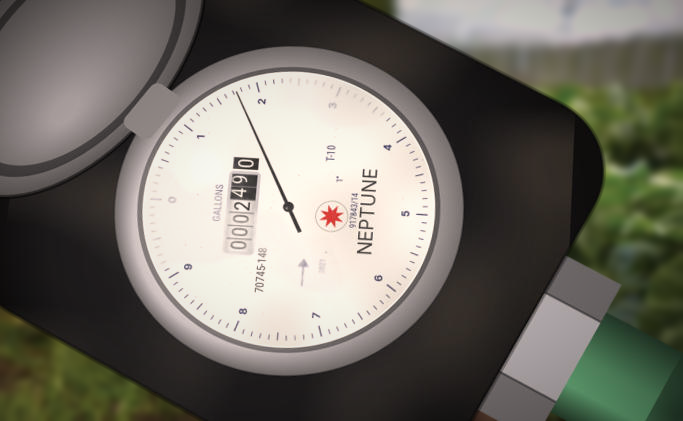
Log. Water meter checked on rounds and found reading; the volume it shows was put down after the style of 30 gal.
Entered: 2491.7 gal
